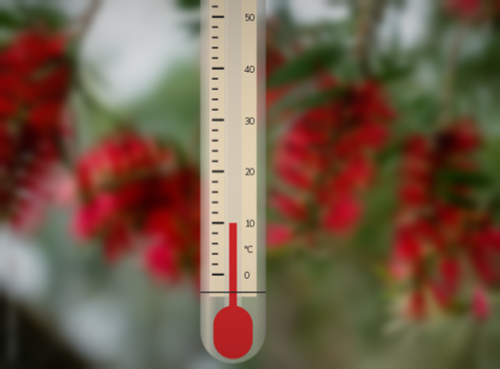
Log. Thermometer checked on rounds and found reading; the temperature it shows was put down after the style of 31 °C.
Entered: 10 °C
